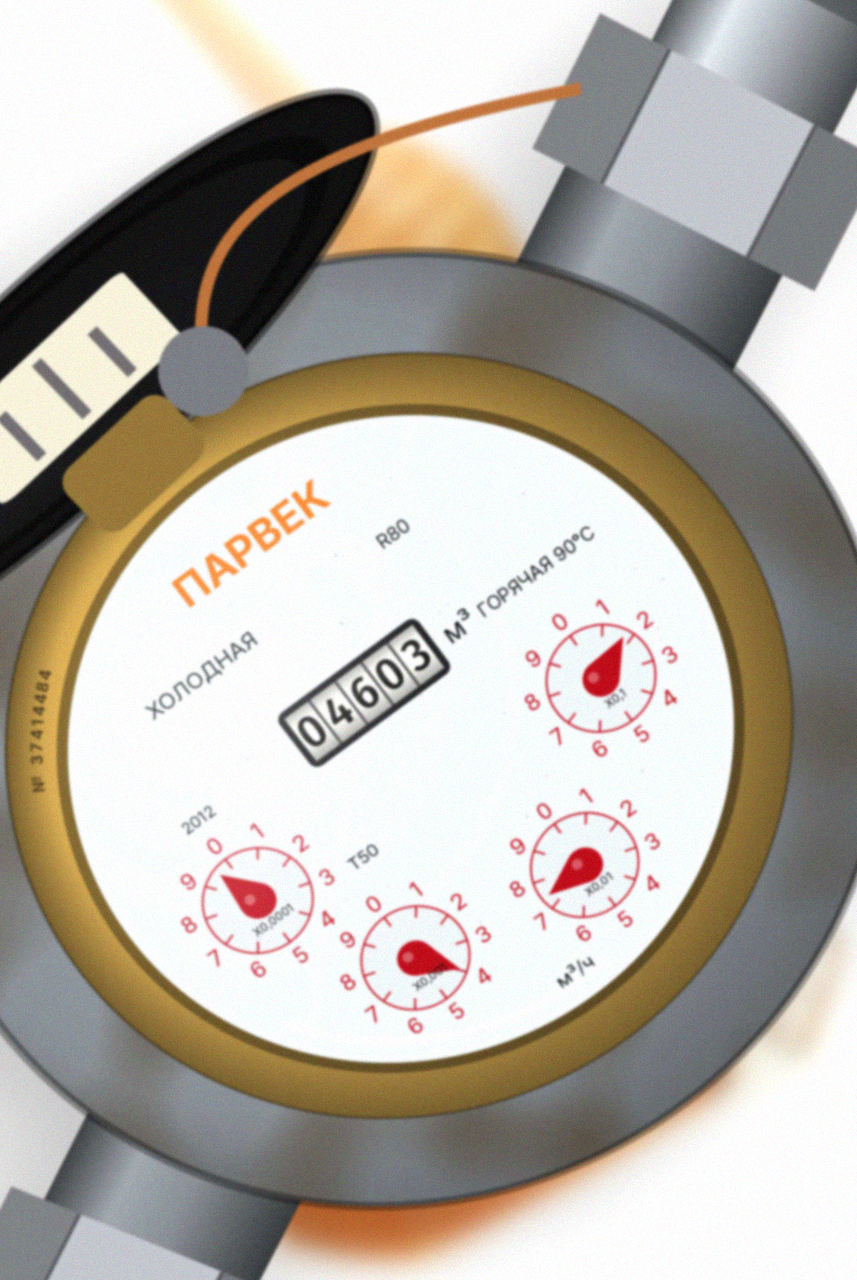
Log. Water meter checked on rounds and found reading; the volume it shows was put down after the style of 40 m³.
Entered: 4603.1739 m³
